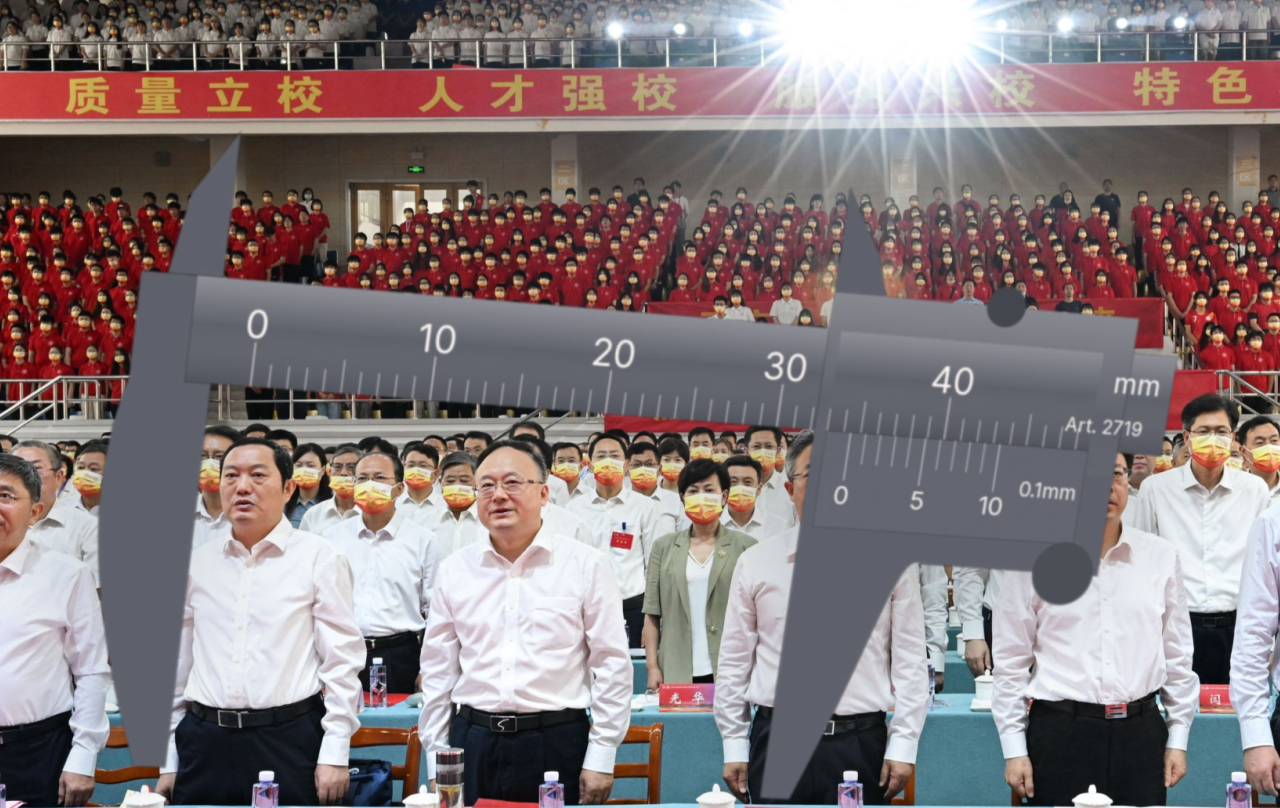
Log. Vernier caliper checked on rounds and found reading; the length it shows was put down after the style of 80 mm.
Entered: 34.4 mm
